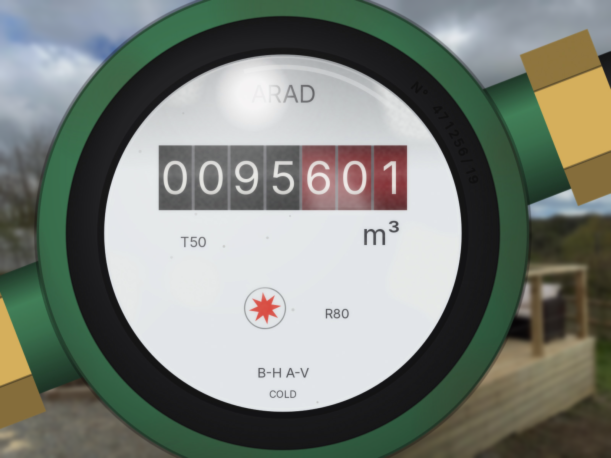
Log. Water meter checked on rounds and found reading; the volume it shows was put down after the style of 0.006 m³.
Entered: 95.601 m³
